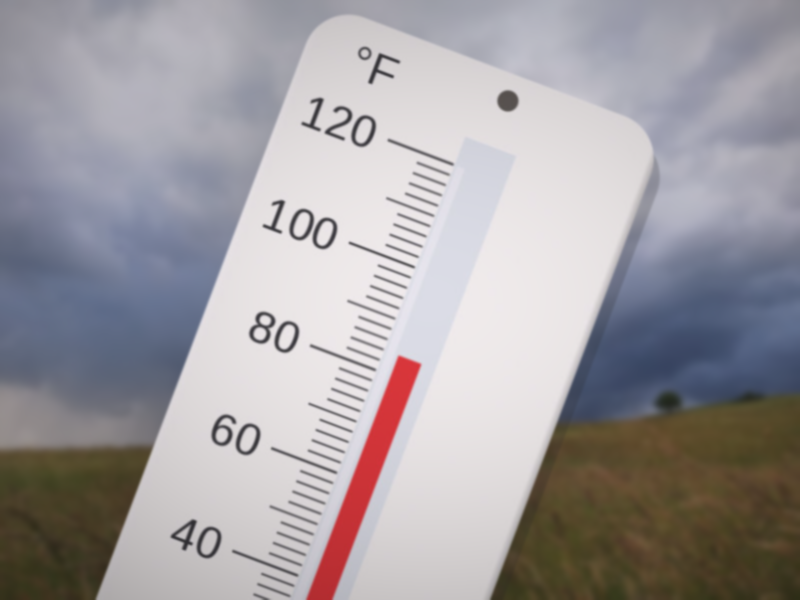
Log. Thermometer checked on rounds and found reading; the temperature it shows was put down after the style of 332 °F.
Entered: 84 °F
